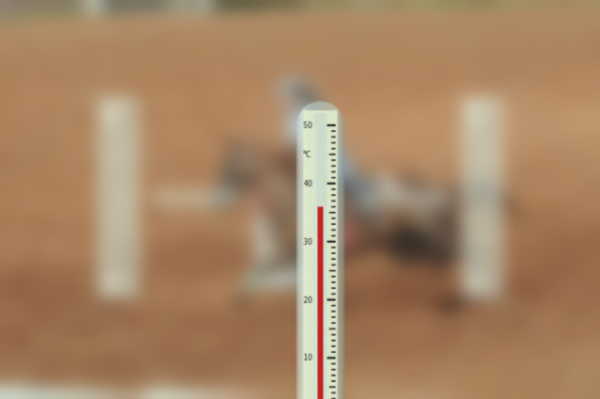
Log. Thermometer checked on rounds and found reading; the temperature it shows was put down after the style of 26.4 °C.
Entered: 36 °C
